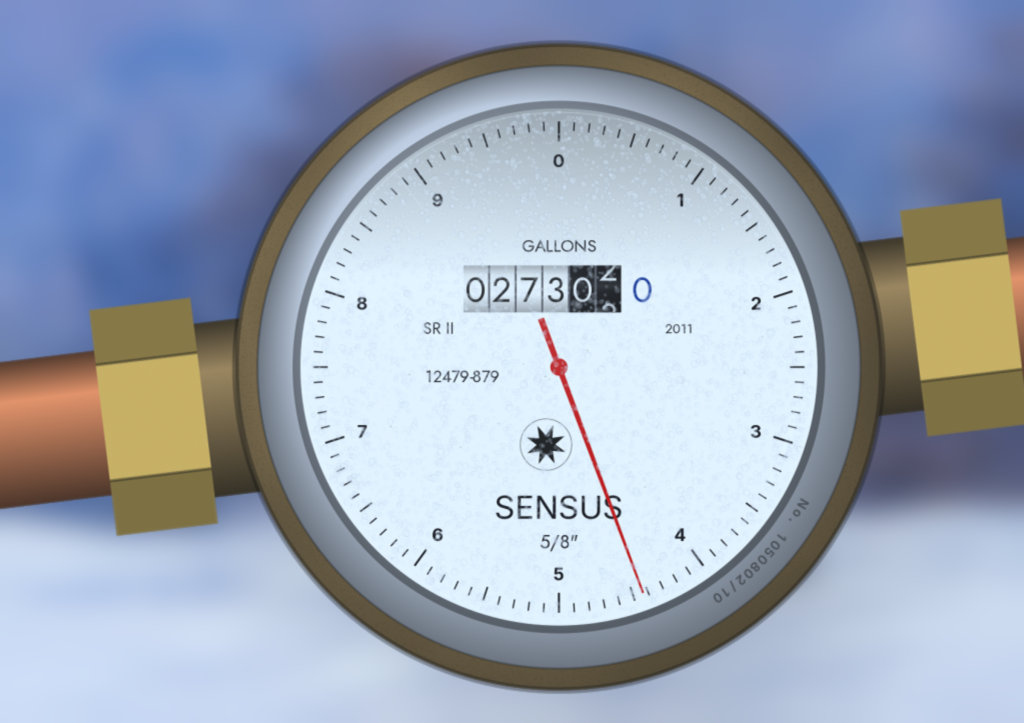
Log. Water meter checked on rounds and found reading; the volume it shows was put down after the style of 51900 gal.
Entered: 273024.4 gal
